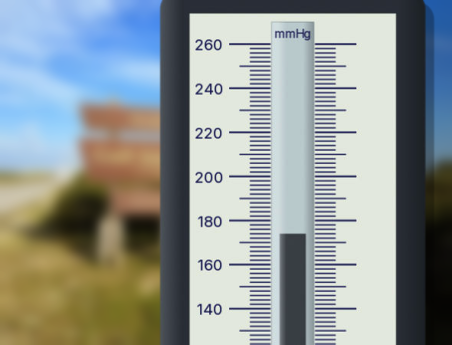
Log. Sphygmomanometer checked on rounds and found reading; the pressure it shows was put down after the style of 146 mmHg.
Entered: 174 mmHg
